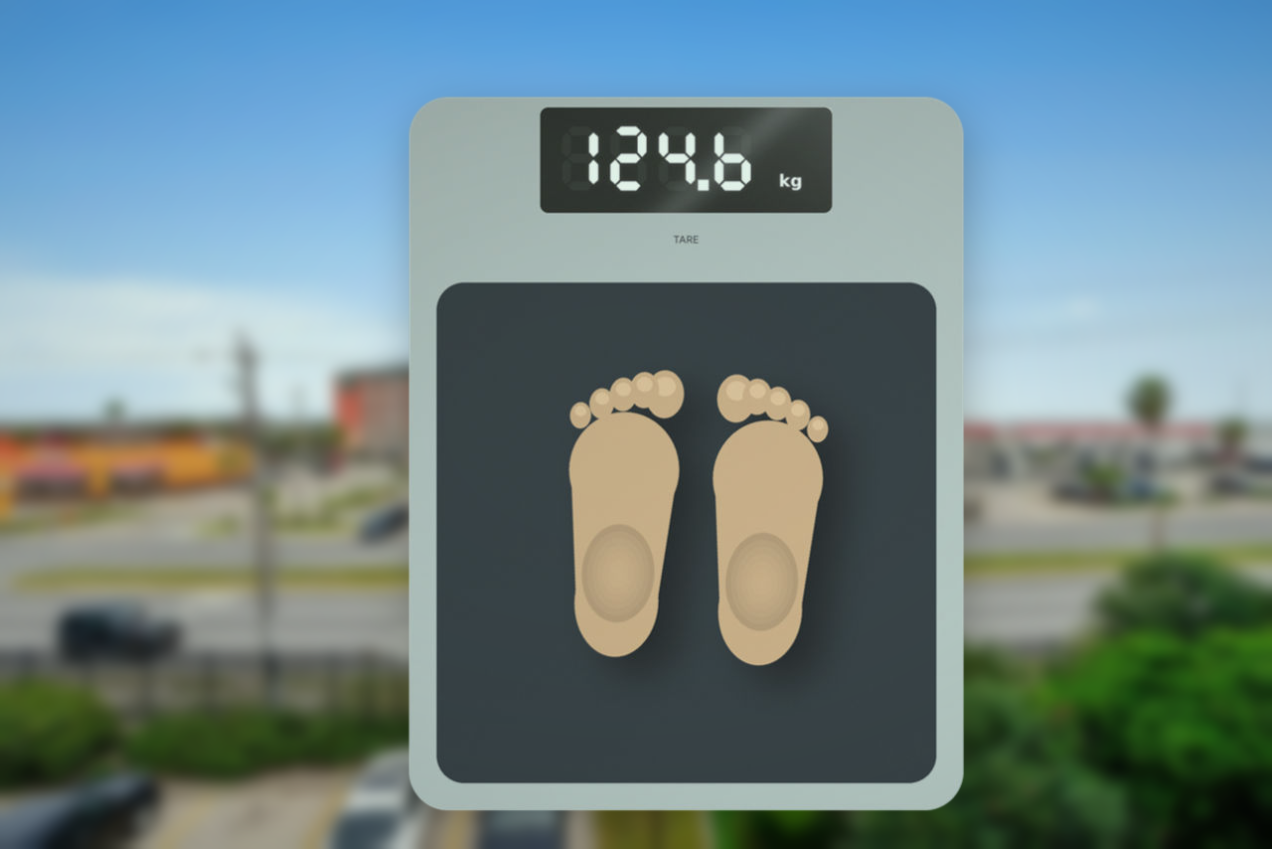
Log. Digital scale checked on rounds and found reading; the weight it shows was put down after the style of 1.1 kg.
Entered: 124.6 kg
